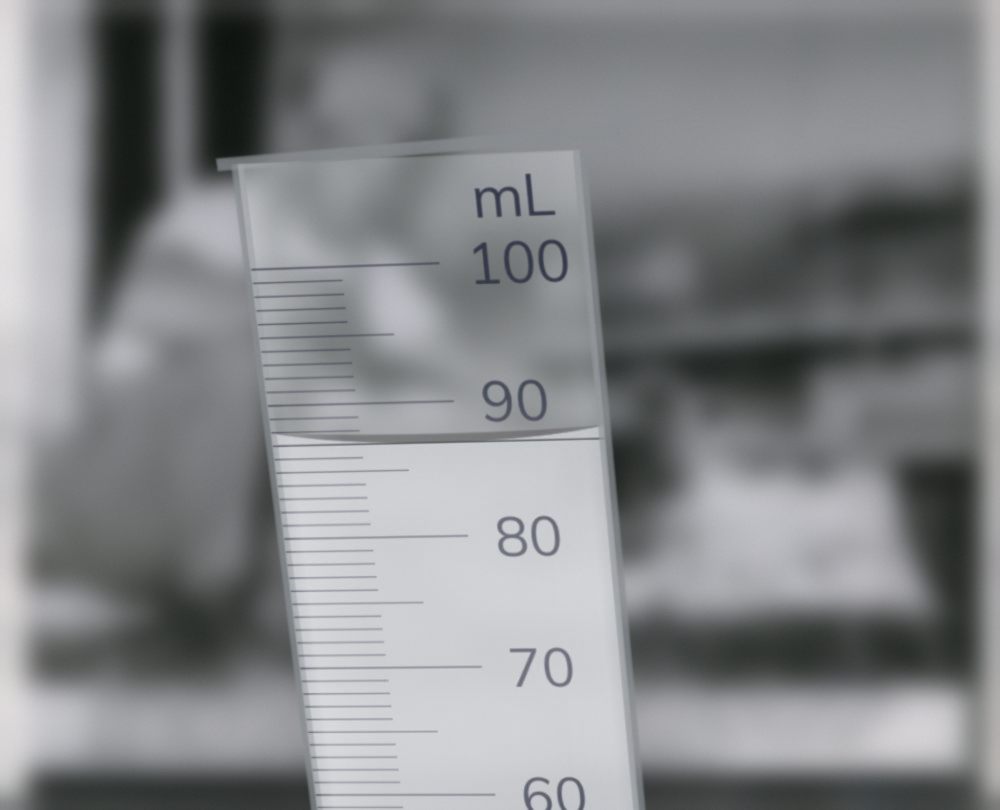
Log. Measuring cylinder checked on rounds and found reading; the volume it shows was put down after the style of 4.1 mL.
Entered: 87 mL
